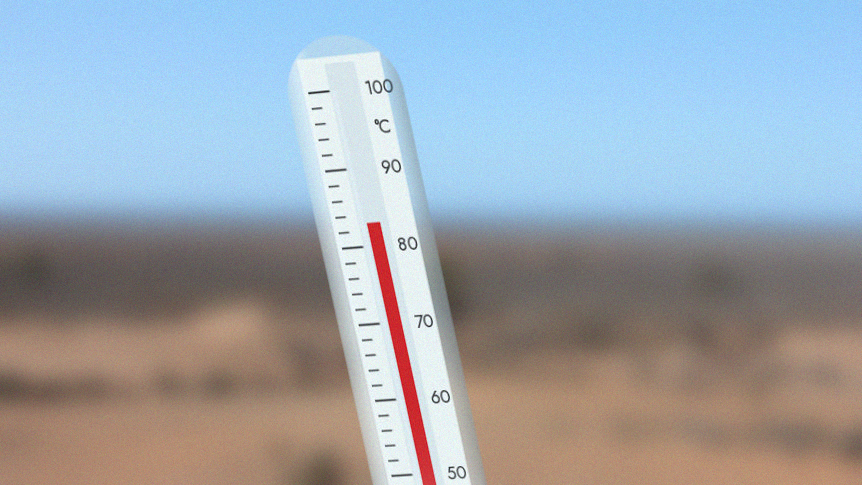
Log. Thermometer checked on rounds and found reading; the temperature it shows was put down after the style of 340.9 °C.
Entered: 83 °C
